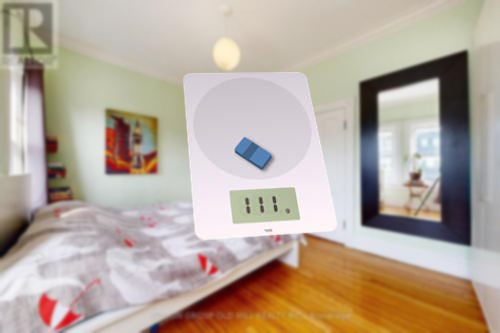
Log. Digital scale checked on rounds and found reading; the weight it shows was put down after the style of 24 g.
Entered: 111 g
